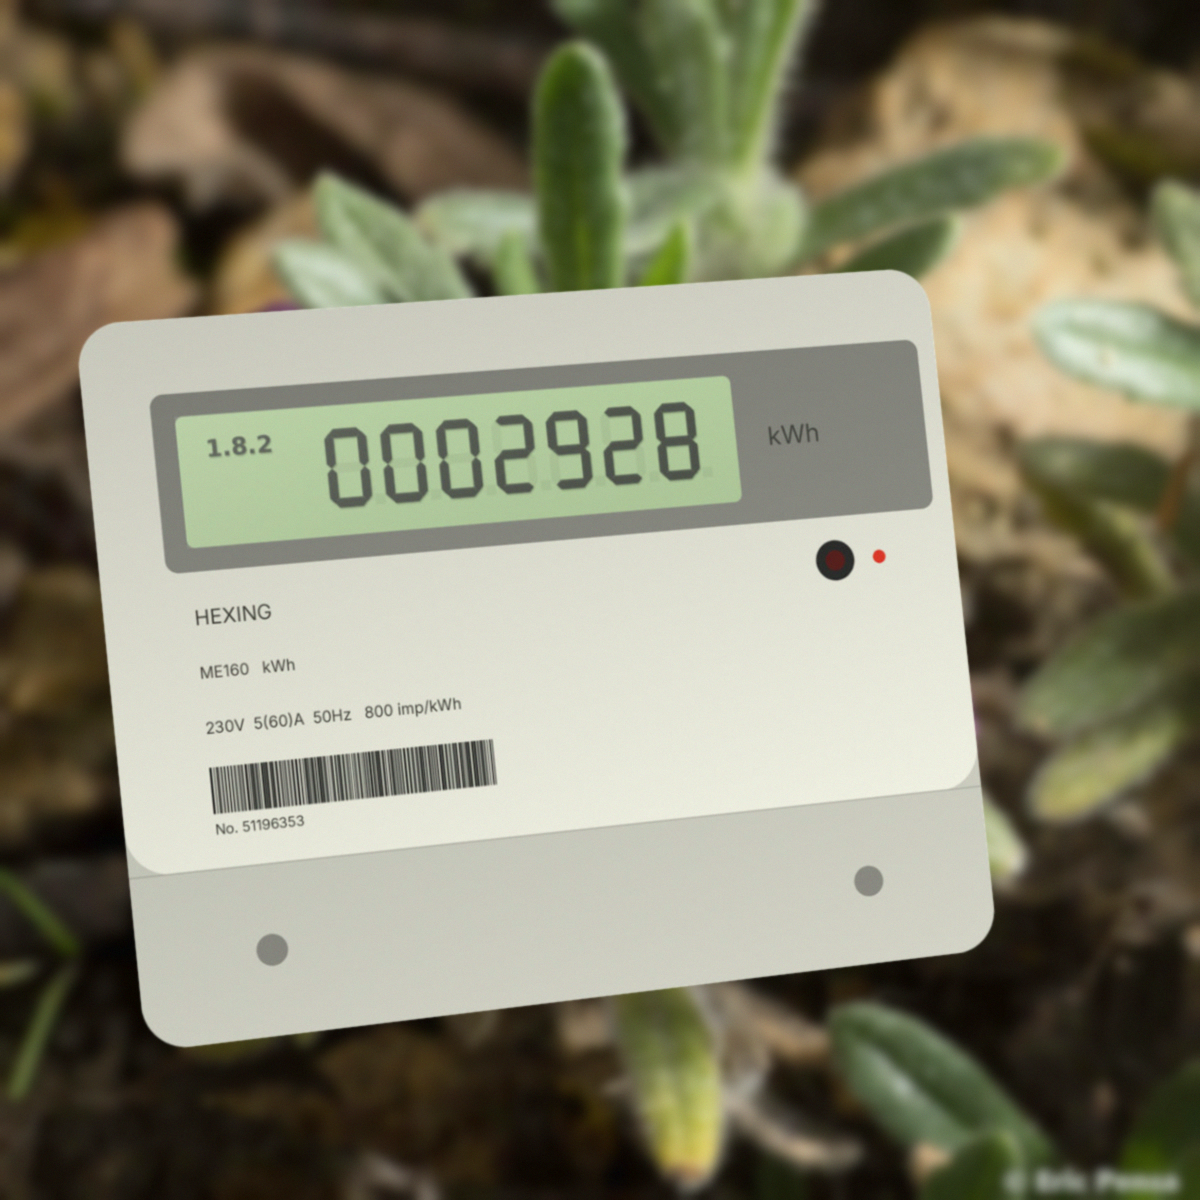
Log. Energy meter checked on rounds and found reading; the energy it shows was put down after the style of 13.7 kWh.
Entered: 2928 kWh
